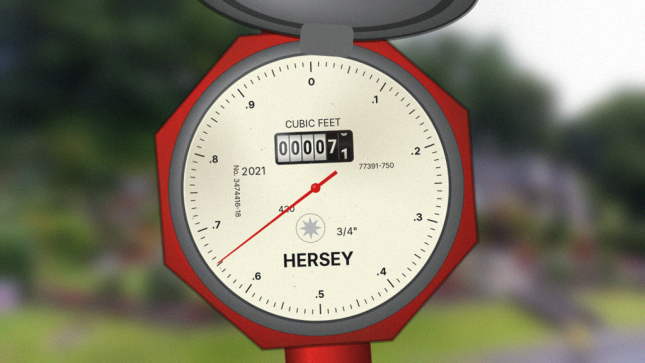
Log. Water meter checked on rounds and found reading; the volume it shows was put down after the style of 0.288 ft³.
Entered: 70.65 ft³
